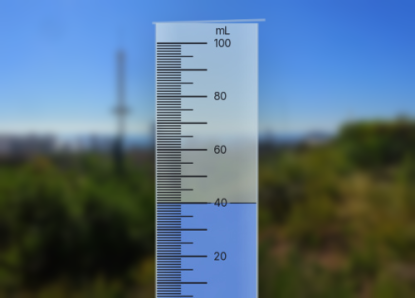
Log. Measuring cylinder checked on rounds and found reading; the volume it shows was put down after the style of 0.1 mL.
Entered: 40 mL
